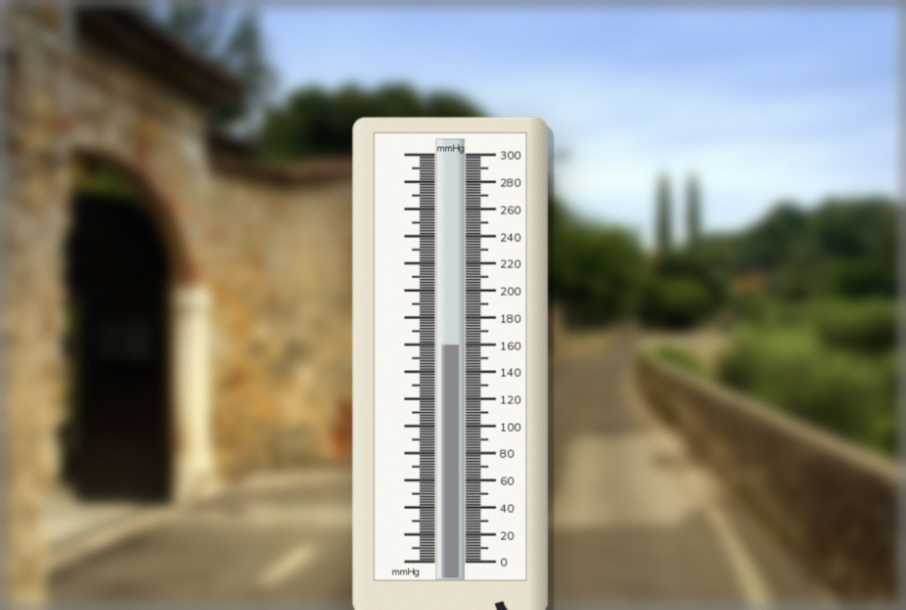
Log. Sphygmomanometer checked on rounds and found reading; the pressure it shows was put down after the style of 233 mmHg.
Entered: 160 mmHg
